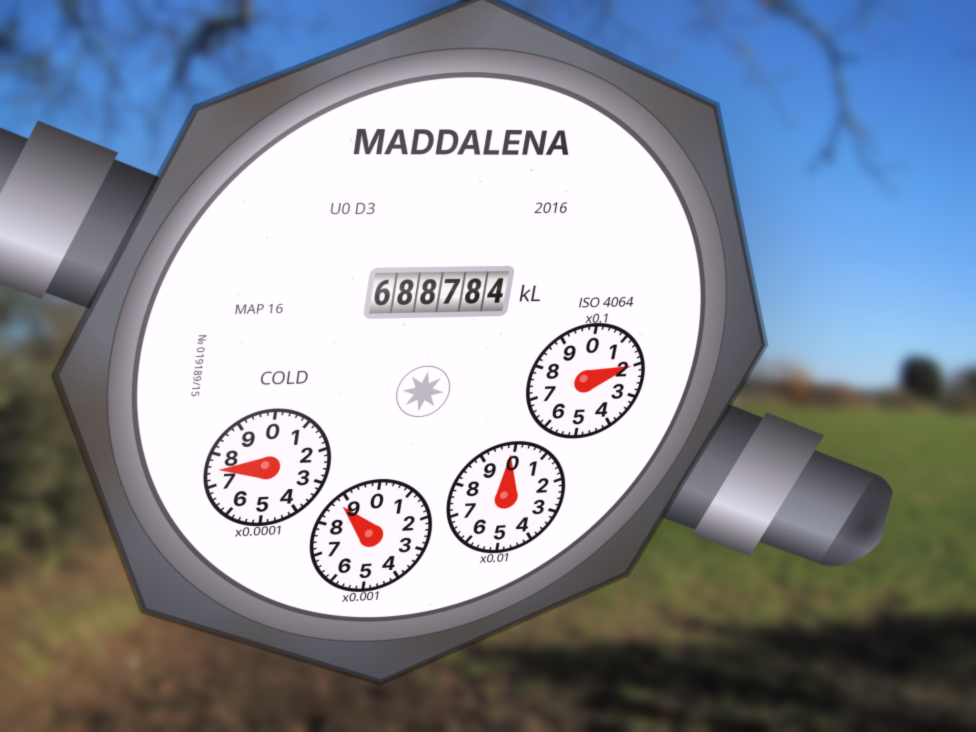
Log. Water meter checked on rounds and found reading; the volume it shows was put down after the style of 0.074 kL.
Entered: 688784.1987 kL
